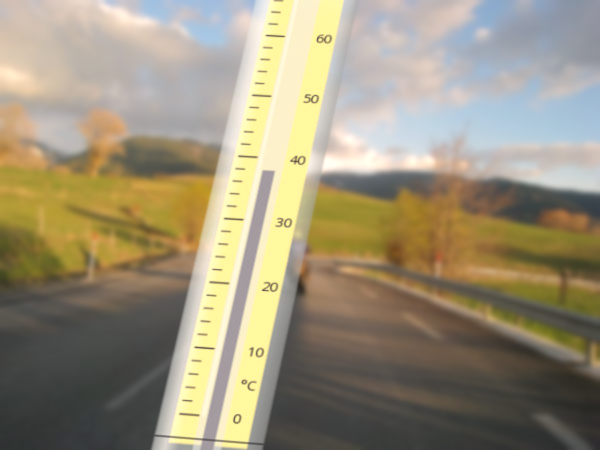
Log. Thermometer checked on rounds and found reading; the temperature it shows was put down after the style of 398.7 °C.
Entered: 38 °C
